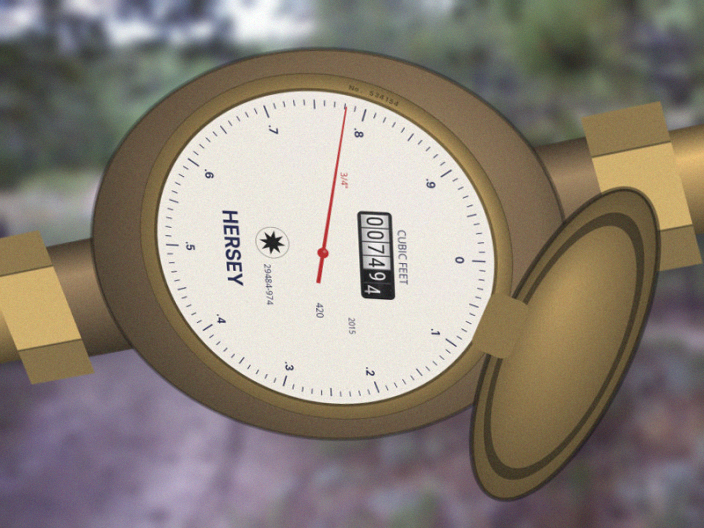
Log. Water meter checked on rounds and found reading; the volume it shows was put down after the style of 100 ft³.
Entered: 7493.78 ft³
